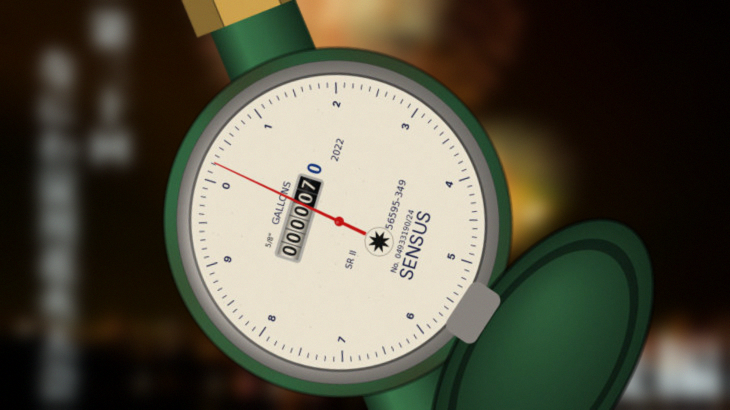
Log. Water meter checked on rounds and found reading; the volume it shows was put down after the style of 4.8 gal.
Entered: 70.2 gal
